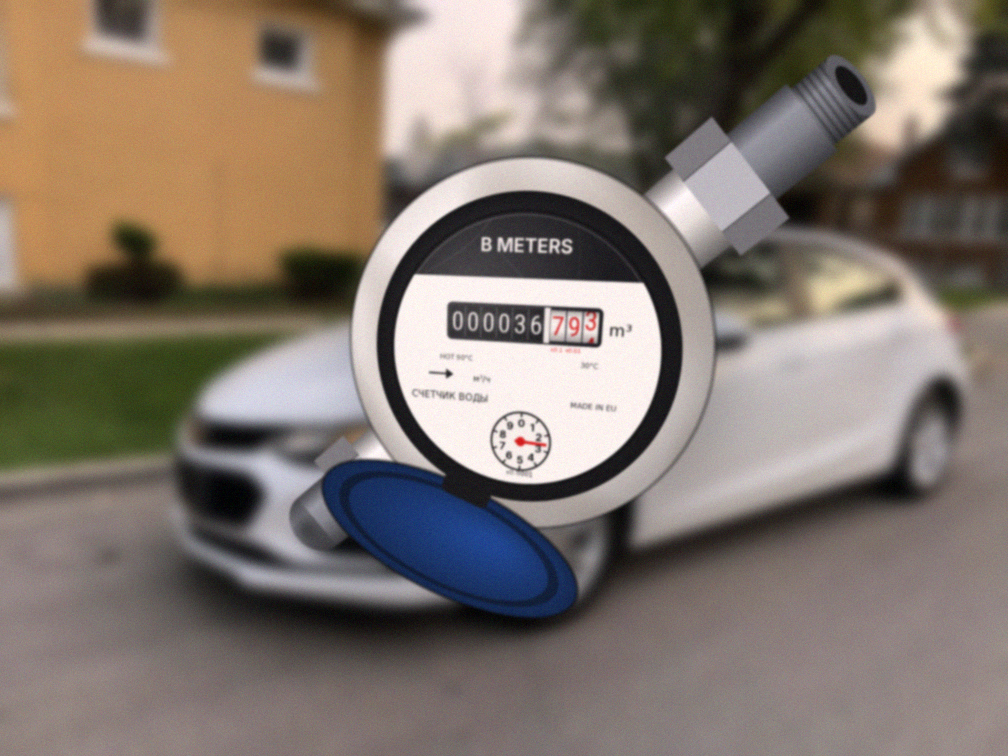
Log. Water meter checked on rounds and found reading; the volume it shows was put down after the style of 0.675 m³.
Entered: 36.7932 m³
